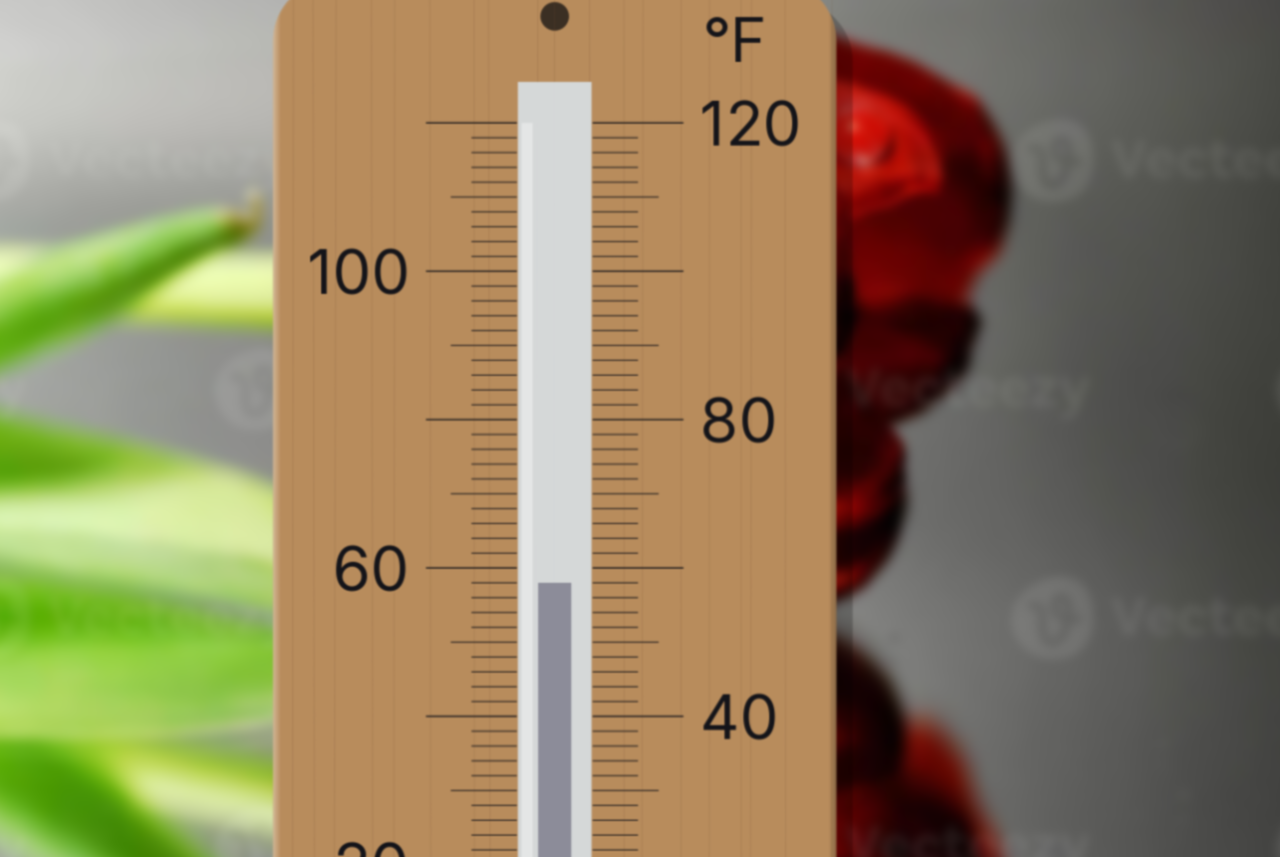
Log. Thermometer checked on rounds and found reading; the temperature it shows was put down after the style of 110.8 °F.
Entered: 58 °F
